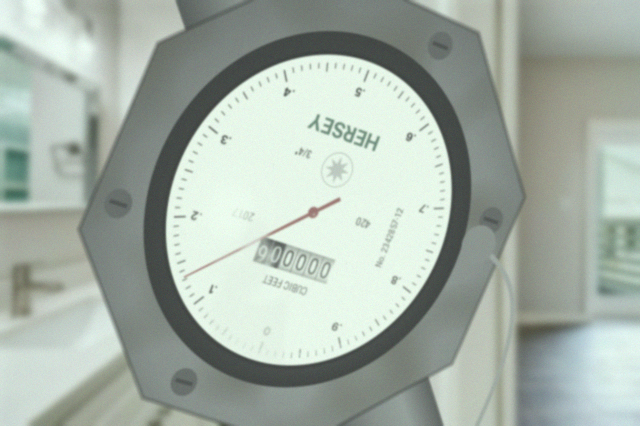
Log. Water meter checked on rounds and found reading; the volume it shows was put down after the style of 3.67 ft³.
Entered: 6.13 ft³
